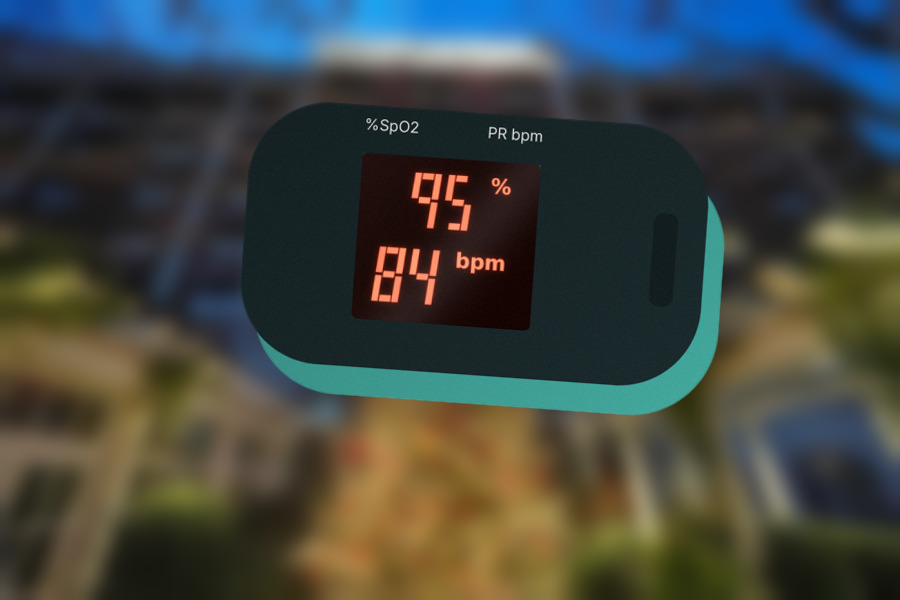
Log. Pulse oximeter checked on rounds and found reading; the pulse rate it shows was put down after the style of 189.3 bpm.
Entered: 84 bpm
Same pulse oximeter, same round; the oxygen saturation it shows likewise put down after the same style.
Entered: 95 %
